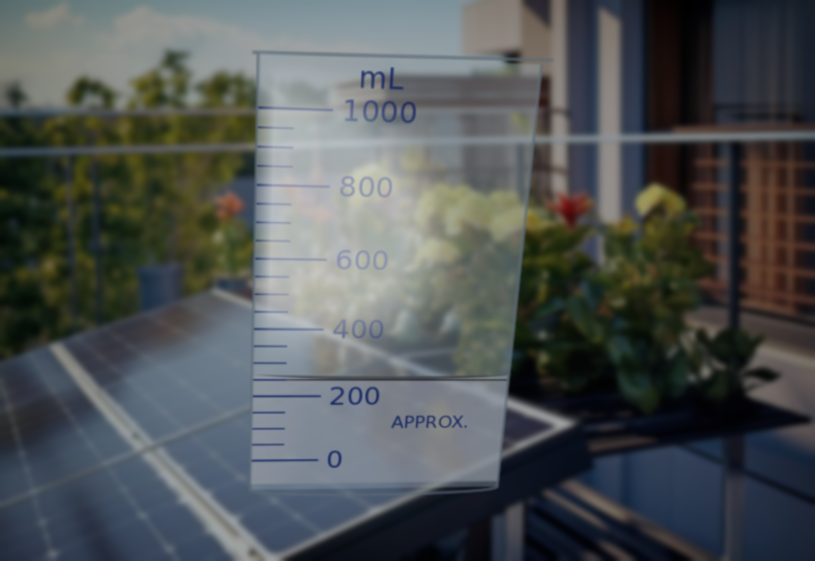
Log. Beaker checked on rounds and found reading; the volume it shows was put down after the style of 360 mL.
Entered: 250 mL
